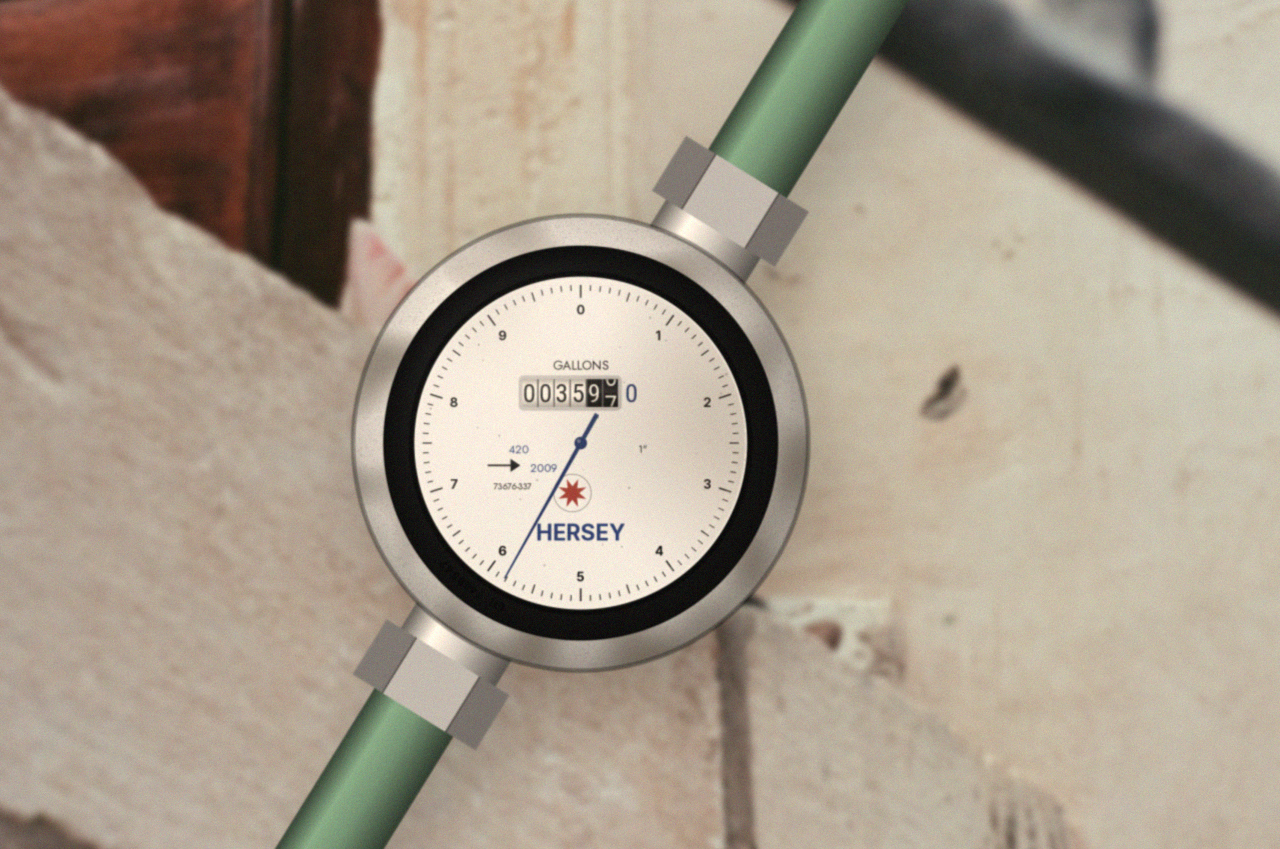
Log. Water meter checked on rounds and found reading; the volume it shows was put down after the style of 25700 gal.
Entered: 35965.8 gal
